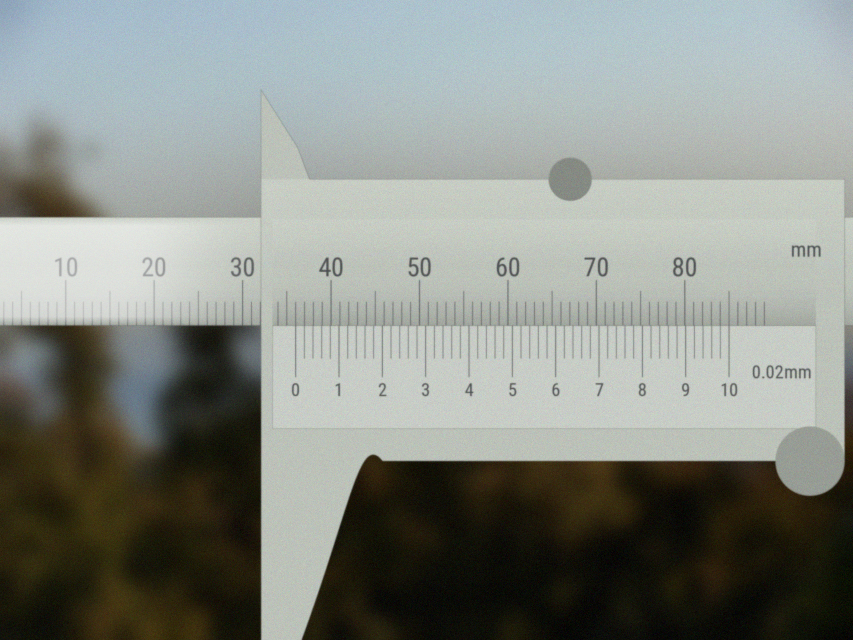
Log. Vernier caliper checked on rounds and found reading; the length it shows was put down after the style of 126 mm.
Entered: 36.0 mm
